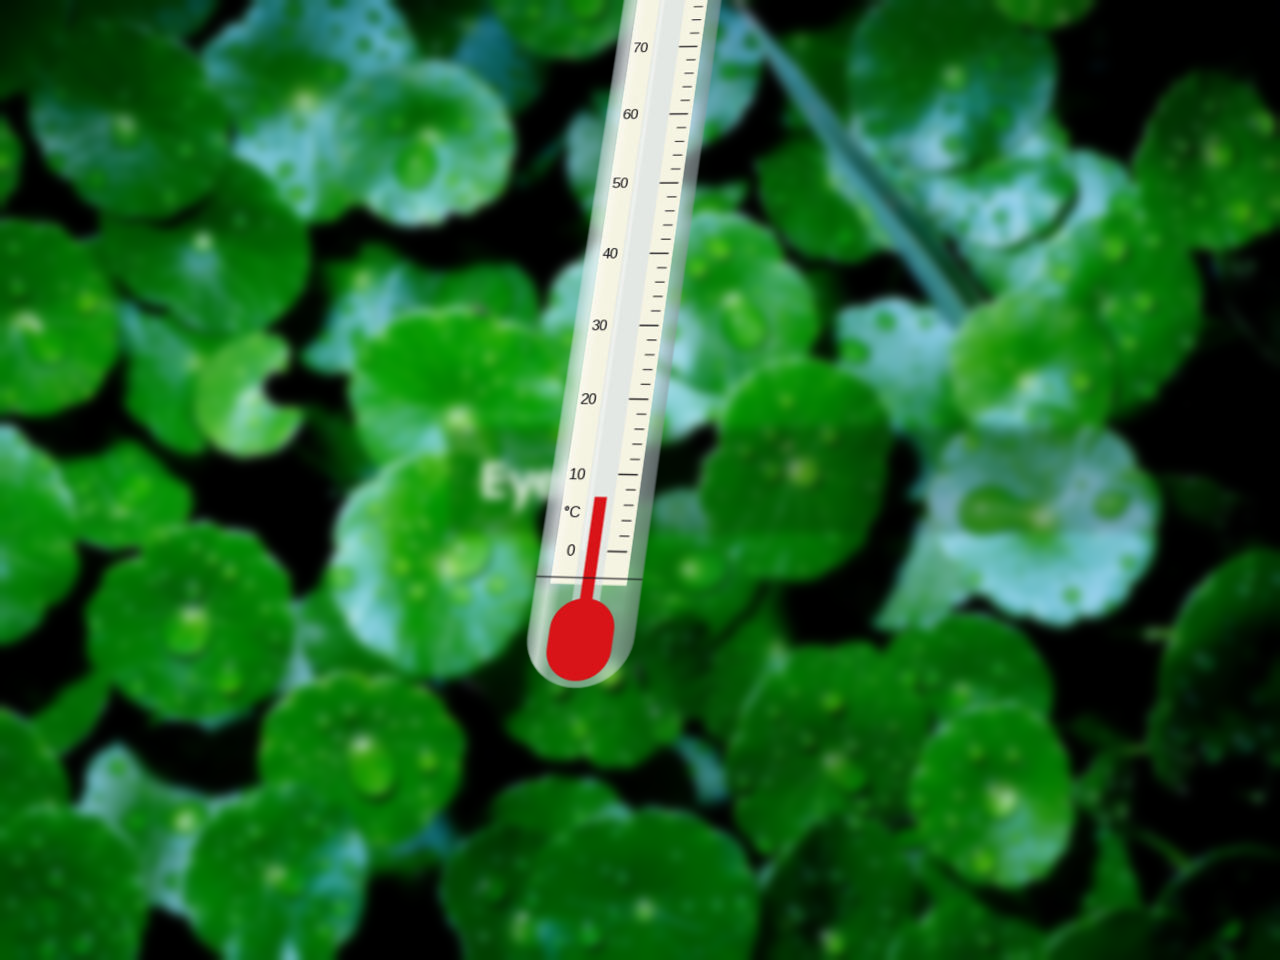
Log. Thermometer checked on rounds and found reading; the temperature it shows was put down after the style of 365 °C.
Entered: 7 °C
